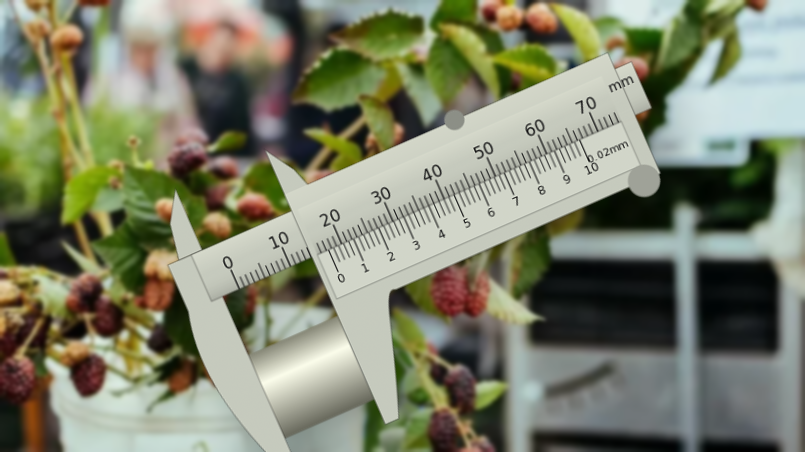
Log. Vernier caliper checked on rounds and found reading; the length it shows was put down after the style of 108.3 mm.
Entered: 17.4 mm
